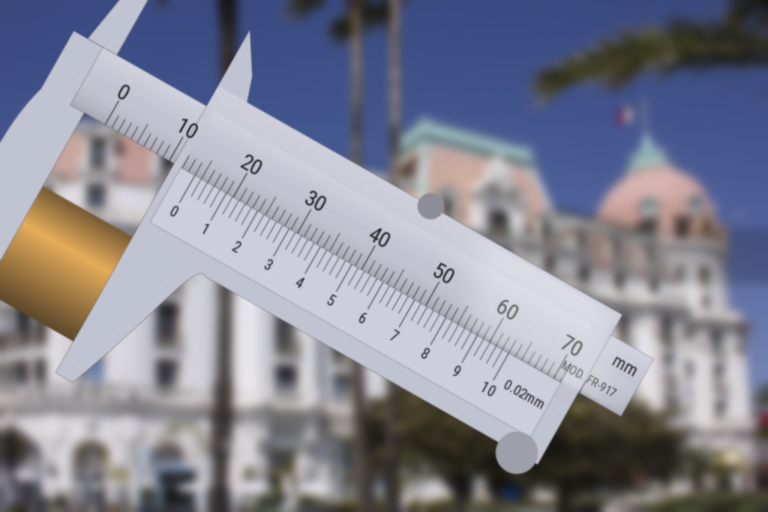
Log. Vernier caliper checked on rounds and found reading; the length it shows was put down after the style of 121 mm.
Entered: 14.0 mm
